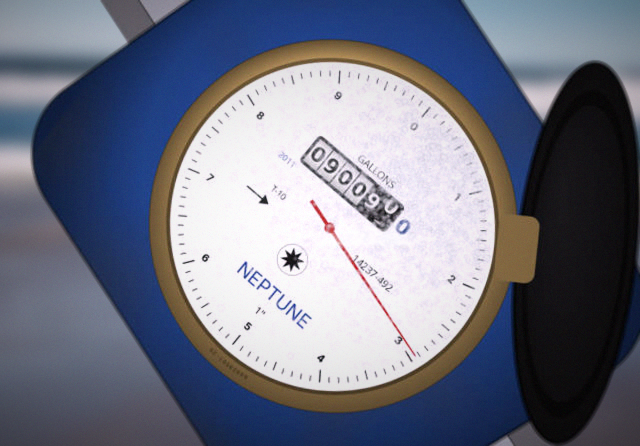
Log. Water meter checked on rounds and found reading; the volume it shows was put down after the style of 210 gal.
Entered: 900902.9 gal
